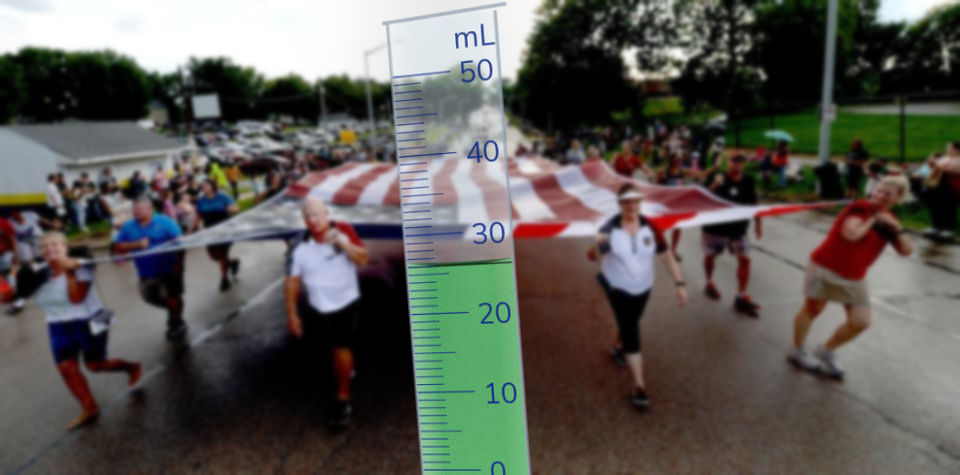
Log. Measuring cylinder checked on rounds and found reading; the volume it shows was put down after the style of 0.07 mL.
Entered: 26 mL
